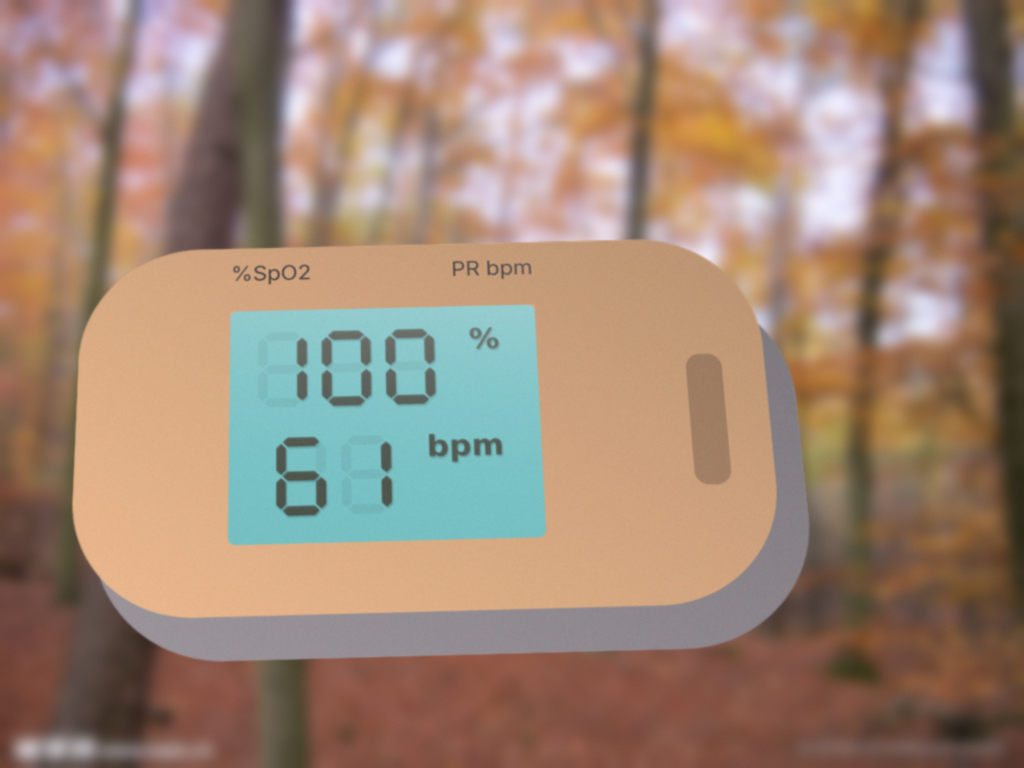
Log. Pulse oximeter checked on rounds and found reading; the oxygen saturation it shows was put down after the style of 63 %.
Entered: 100 %
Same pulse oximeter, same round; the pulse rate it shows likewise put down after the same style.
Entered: 61 bpm
